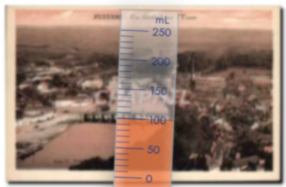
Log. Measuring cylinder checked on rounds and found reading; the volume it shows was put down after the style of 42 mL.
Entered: 100 mL
